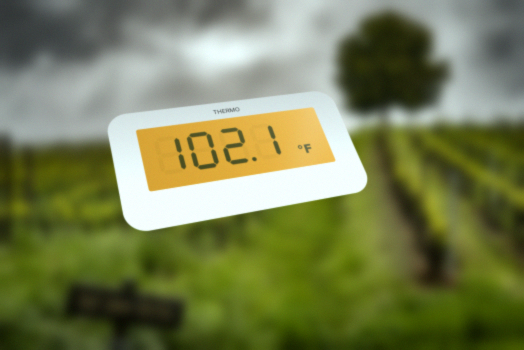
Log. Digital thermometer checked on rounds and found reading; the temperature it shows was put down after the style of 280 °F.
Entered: 102.1 °F
